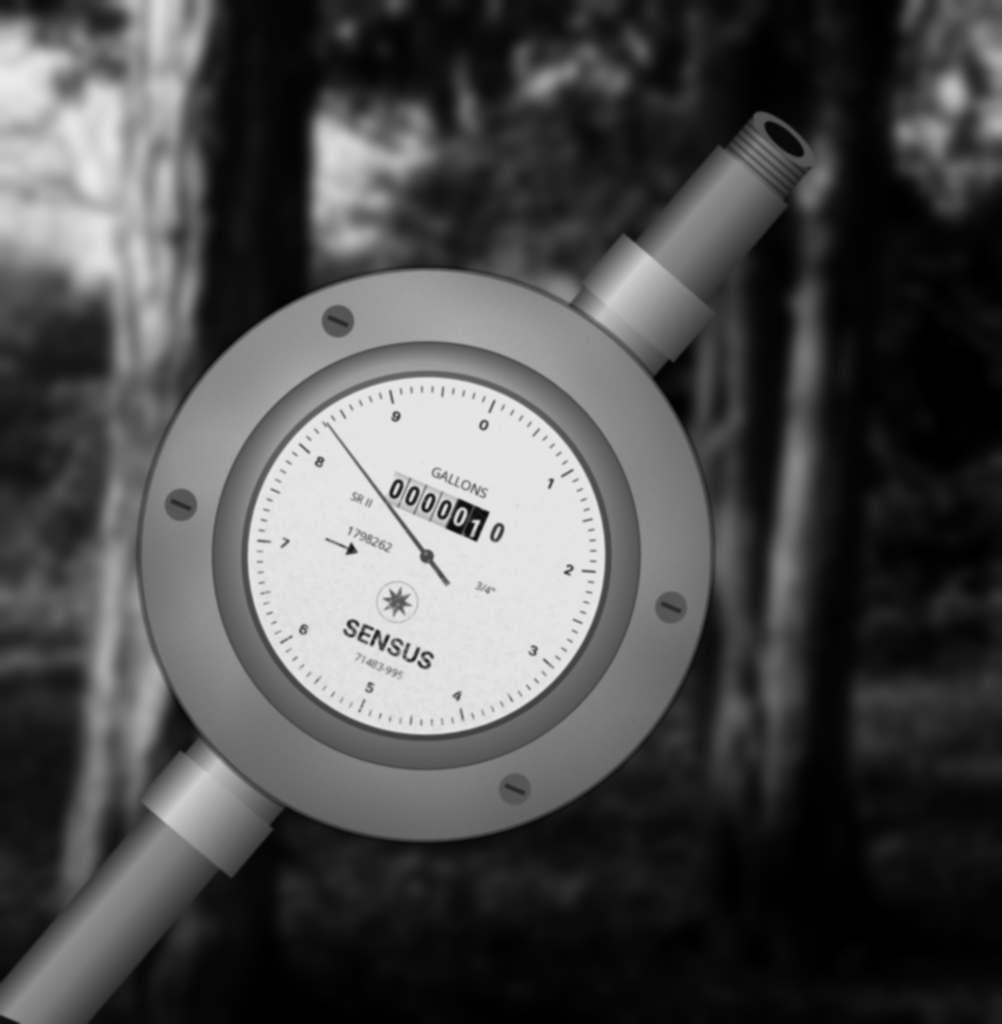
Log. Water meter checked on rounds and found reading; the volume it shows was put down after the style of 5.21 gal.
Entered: 8.3 gal
